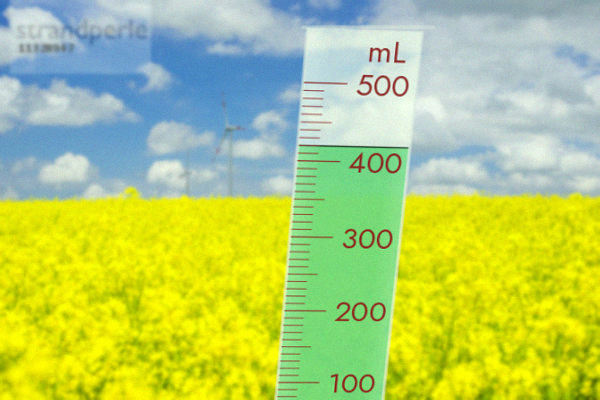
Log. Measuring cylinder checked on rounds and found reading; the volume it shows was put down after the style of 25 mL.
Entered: 420 mL
